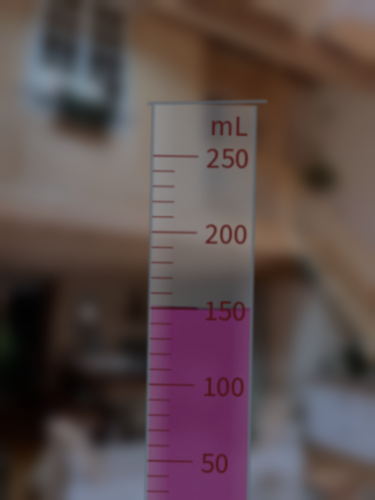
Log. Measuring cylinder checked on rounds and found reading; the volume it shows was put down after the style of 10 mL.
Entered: 150 mL
